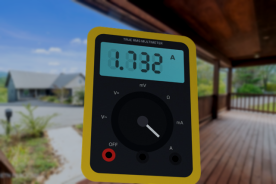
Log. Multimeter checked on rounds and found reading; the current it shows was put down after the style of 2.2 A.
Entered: 1.732 A
